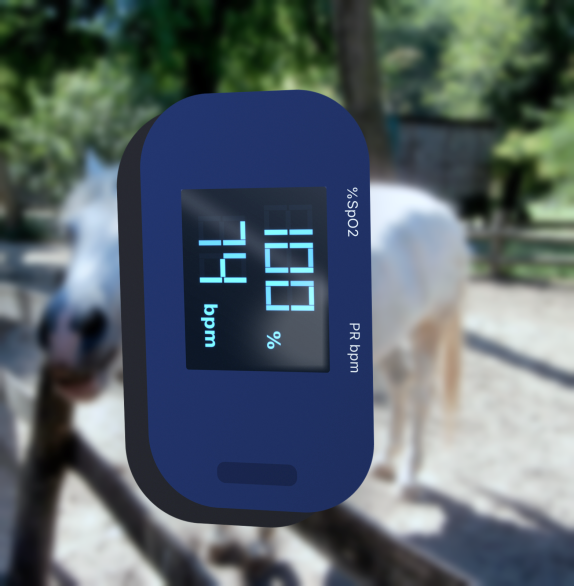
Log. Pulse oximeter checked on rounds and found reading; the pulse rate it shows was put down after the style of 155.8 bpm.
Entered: 74 bpm
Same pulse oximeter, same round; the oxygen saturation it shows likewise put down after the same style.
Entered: 100 %
